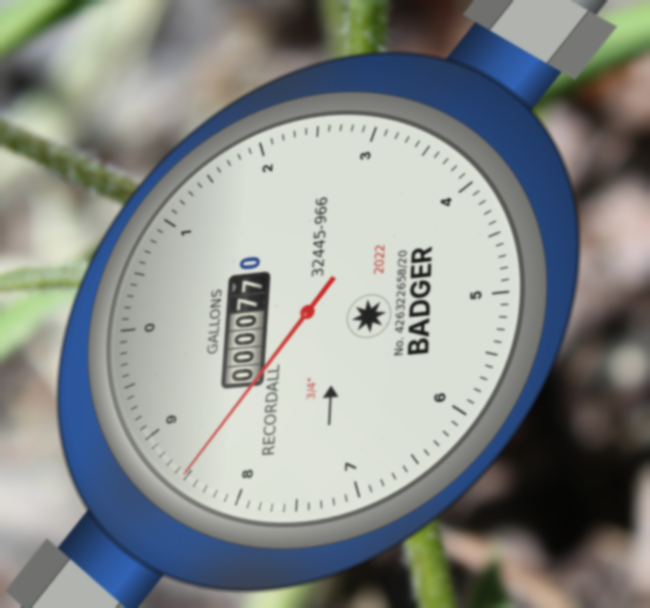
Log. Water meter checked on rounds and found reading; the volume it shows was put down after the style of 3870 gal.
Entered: 768.5 gal
